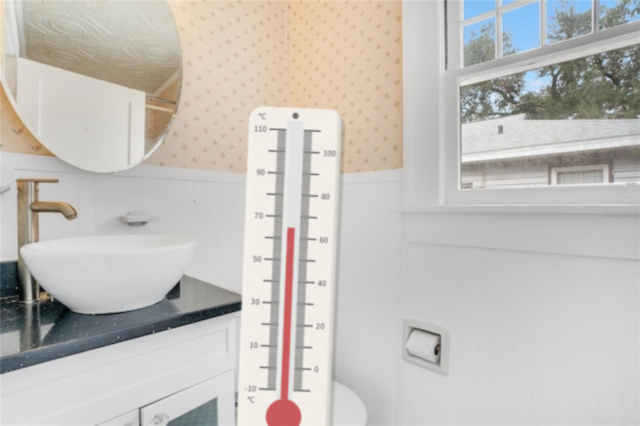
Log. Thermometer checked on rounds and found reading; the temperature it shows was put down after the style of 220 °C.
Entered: 65 °C
